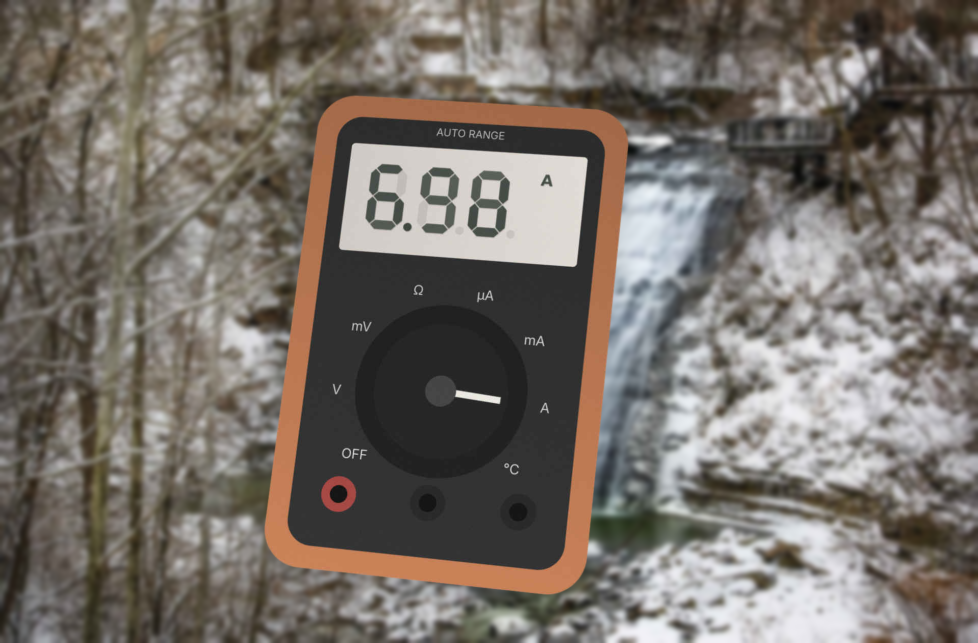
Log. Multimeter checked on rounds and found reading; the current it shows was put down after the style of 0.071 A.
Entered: 6.98 A
